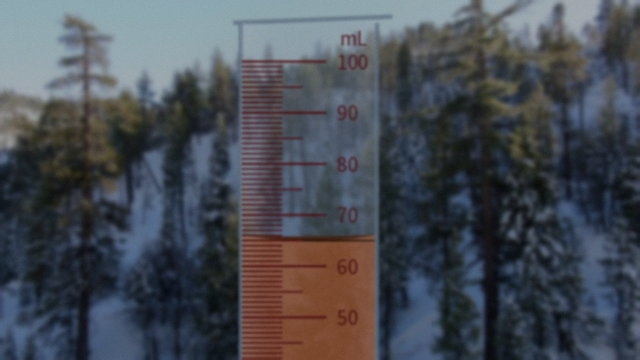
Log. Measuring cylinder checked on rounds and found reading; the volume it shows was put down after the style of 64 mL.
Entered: 65 mL
